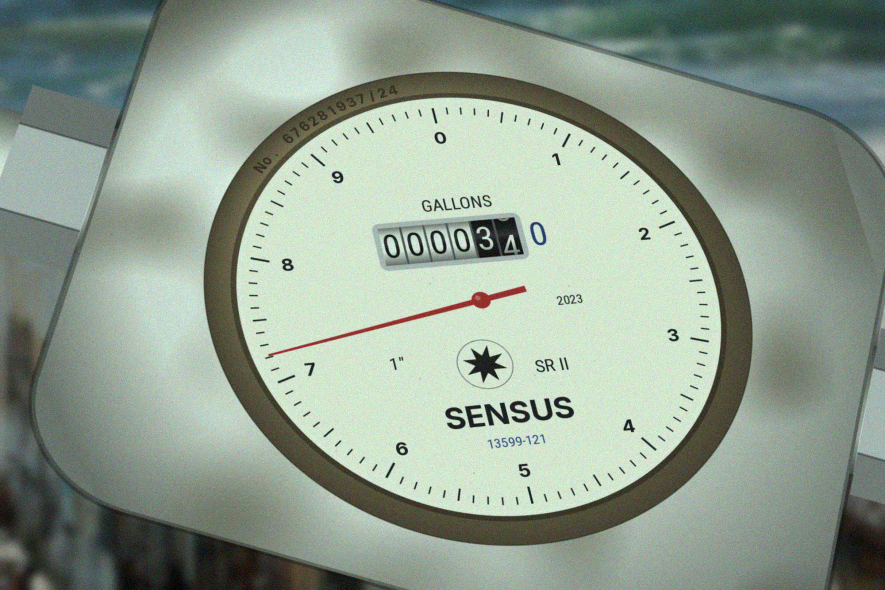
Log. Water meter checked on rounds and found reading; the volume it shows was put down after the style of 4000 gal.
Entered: 337.2 gal
